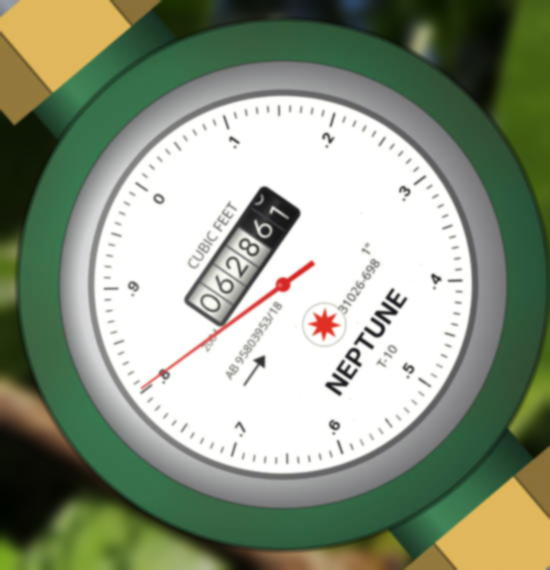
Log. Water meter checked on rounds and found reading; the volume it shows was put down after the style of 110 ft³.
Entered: 62860.80 ft³
